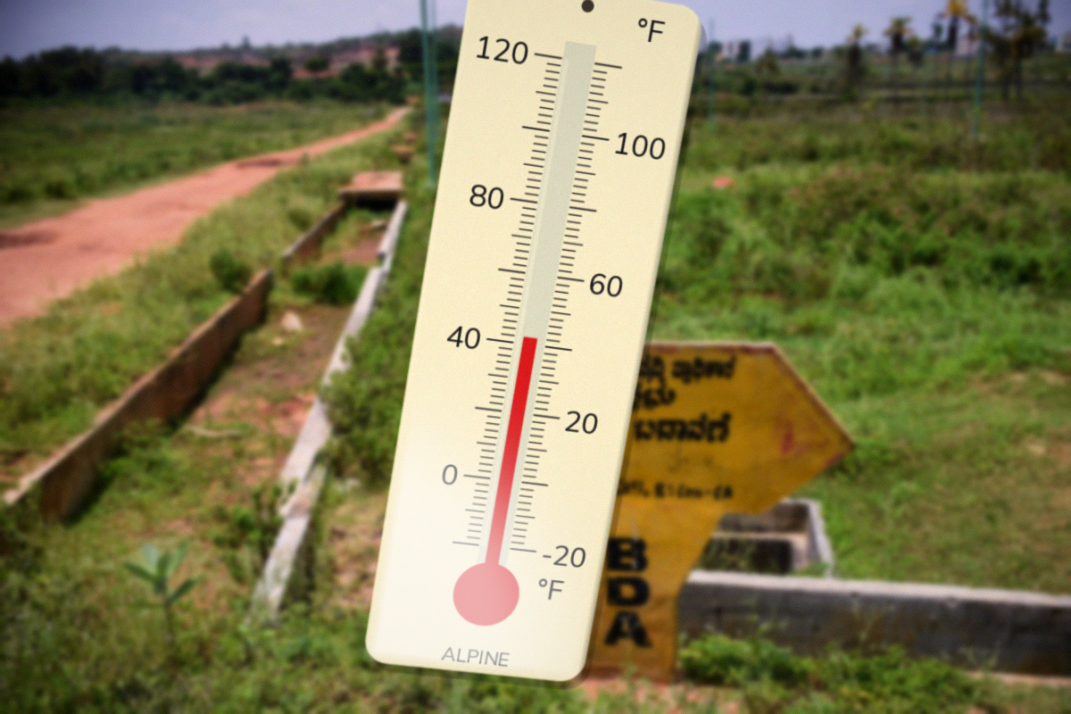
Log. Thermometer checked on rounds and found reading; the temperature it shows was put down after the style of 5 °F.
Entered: 42 °F
